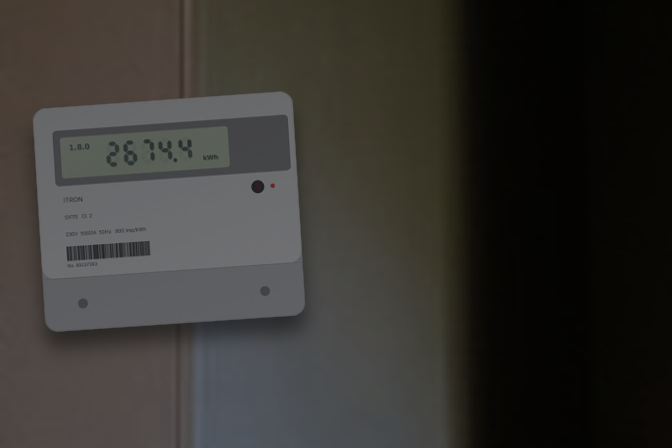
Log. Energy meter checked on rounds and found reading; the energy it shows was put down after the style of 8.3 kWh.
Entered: 2674.4 kWh
